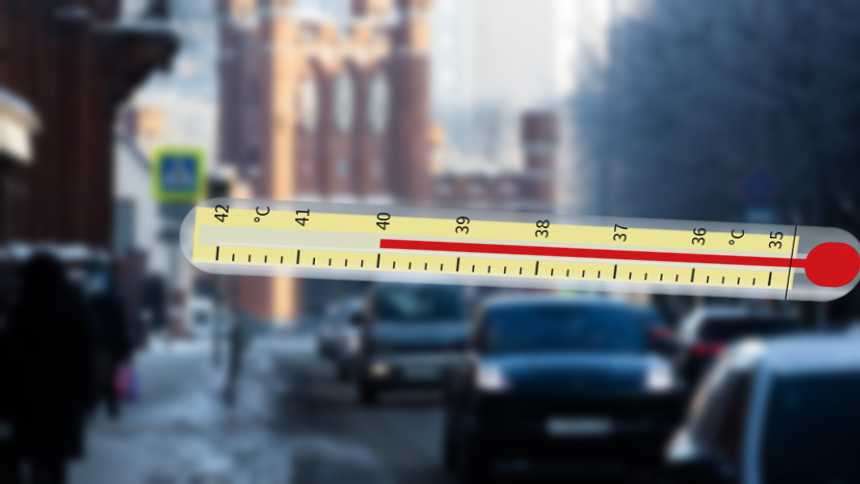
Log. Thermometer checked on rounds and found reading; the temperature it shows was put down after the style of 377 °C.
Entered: 40 °C
